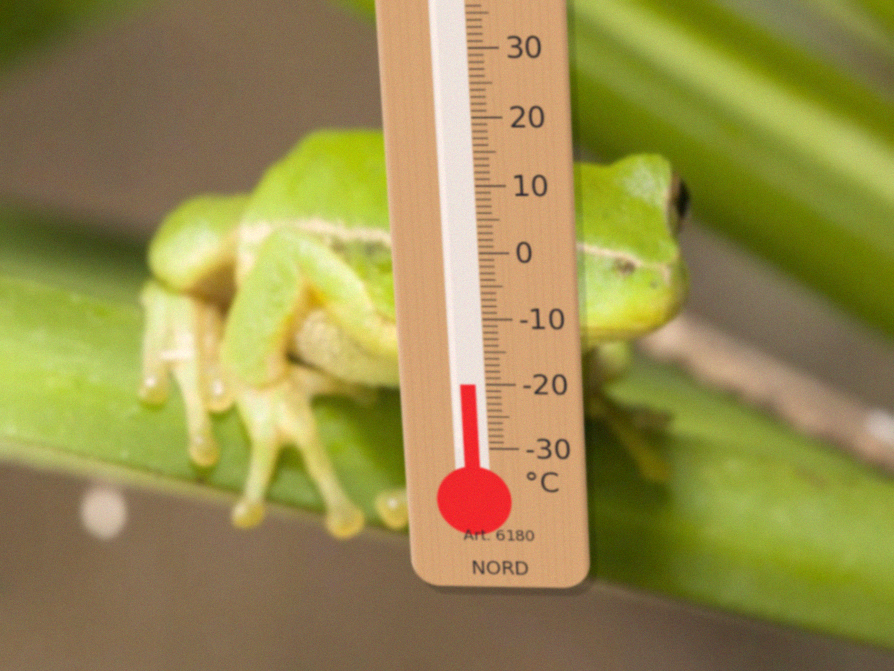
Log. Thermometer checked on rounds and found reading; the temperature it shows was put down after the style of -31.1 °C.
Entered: -20 °C
